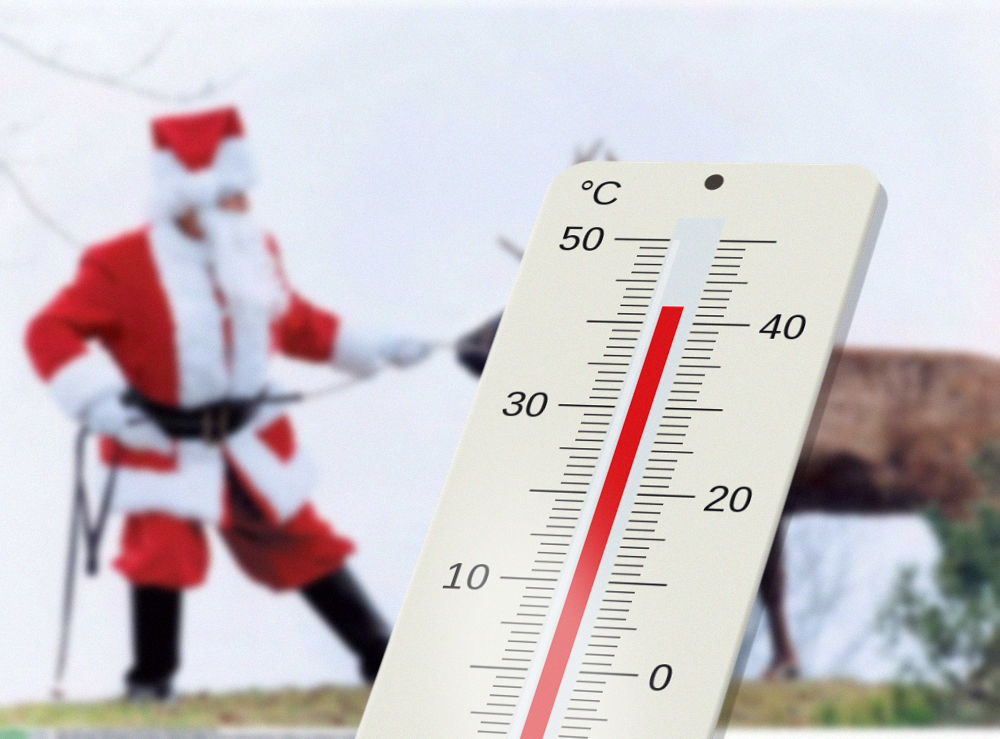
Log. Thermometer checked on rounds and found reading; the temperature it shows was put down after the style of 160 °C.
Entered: 42 °C
